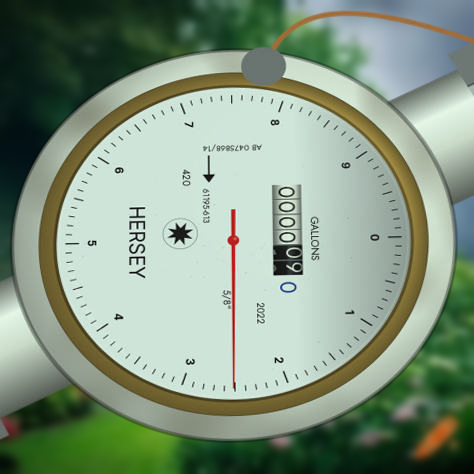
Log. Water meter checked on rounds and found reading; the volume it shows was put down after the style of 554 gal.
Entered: 92.5 gal
